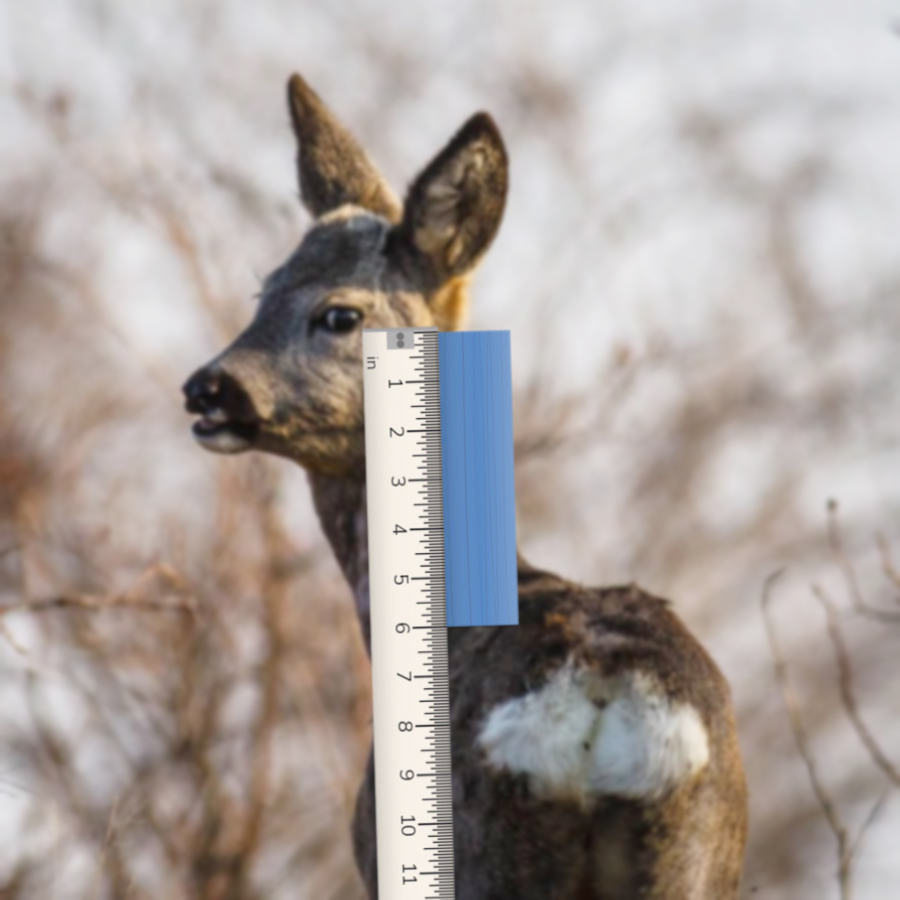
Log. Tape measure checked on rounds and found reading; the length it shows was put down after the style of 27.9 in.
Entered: 6 in
